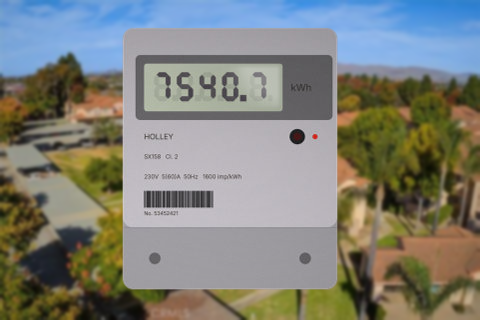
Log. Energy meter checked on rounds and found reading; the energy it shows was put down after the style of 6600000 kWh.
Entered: 7540.7 kWh
